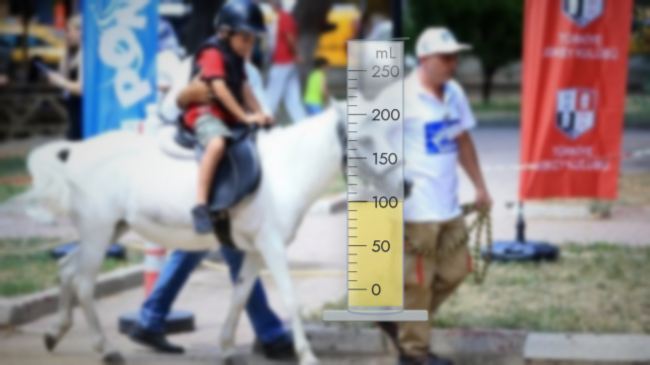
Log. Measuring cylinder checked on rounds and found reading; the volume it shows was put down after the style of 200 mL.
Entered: 100 mL
